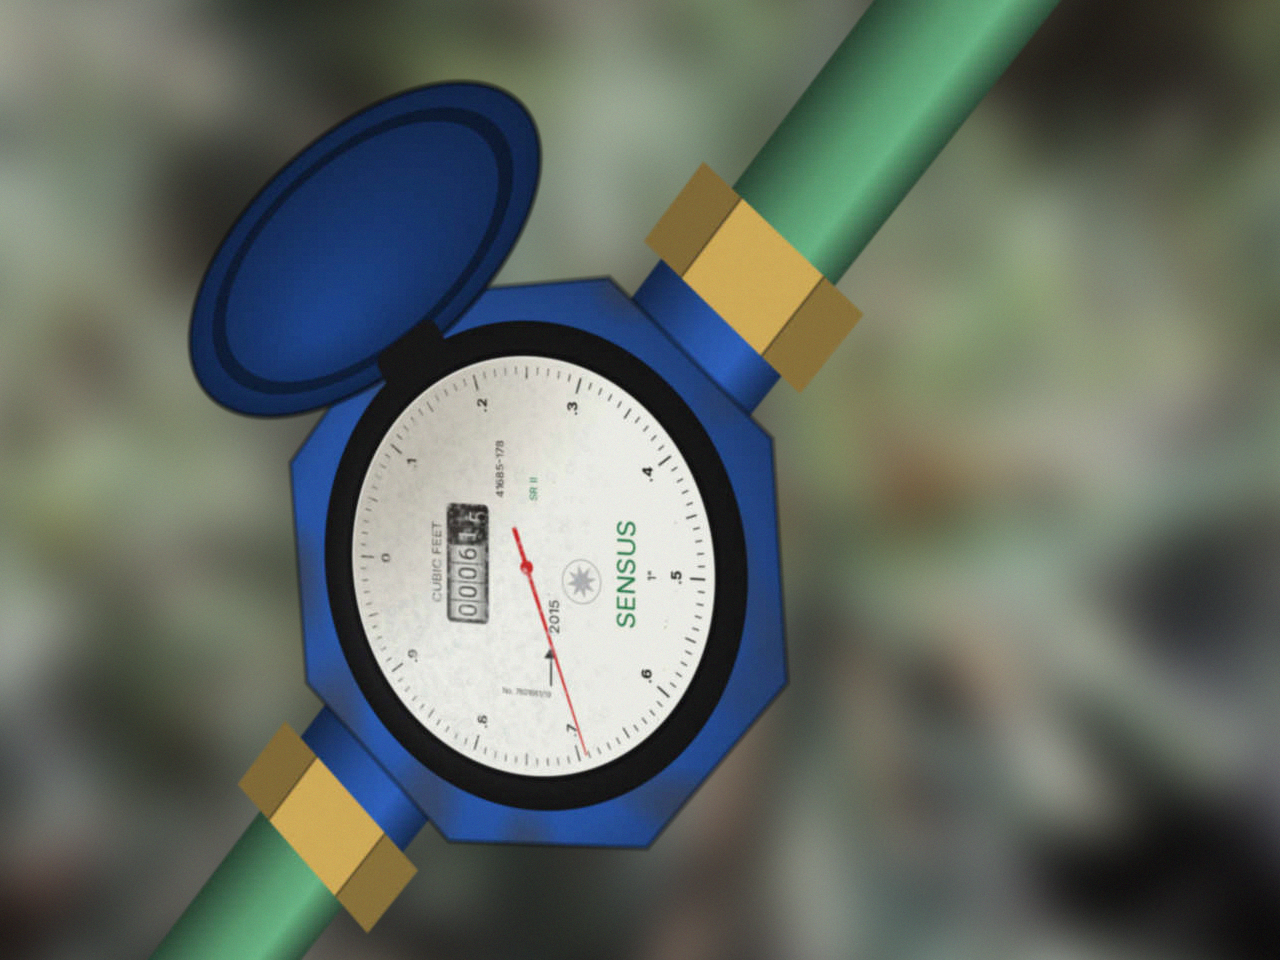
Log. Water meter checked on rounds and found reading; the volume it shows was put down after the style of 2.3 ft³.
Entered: 614.69 ft³
